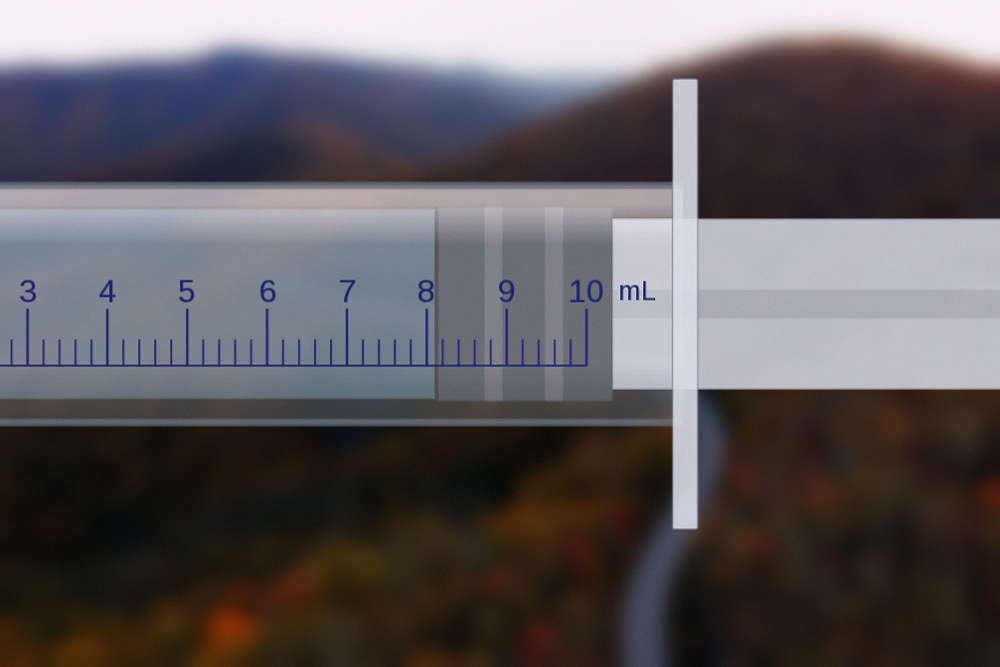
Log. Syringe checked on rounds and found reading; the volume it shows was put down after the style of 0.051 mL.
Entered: 8.1 mL
